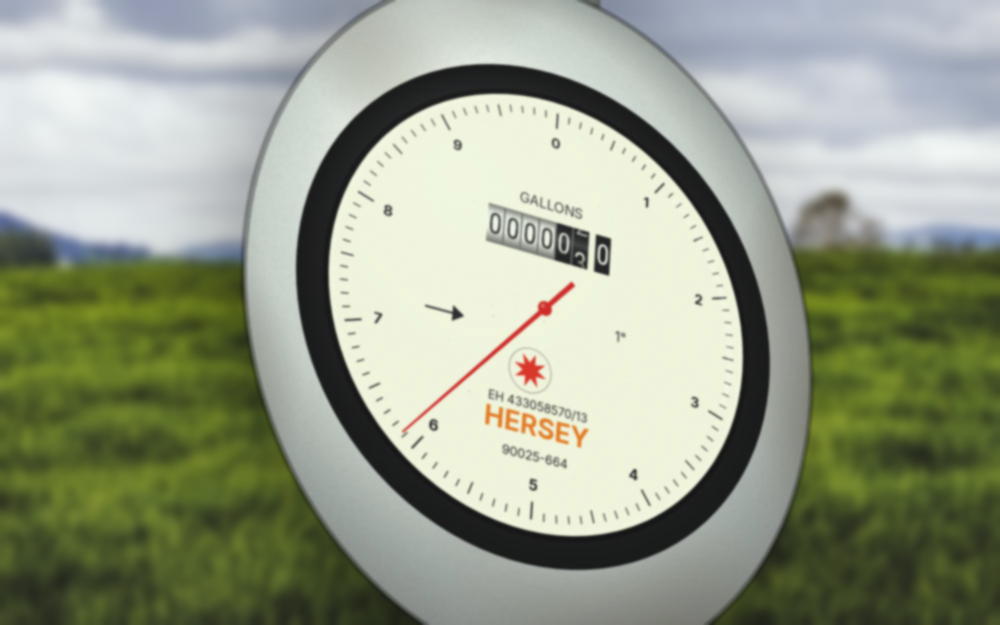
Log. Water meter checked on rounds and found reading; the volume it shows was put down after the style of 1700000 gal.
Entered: 26.1 gal
